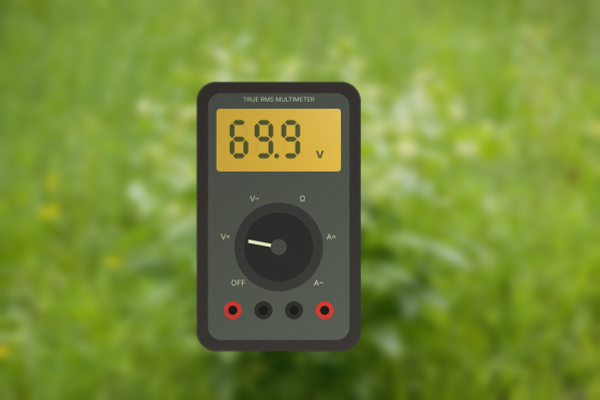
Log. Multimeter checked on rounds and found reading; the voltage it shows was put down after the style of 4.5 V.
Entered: 69.9 V
